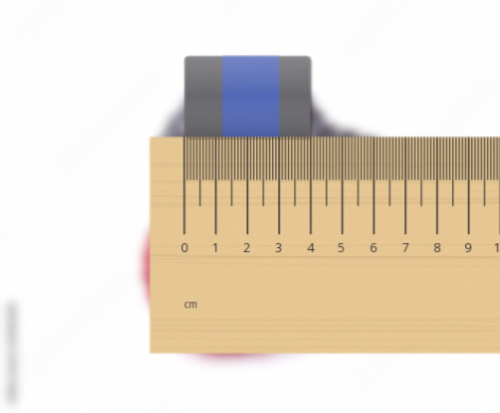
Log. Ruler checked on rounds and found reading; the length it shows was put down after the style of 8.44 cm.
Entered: 4 cm
